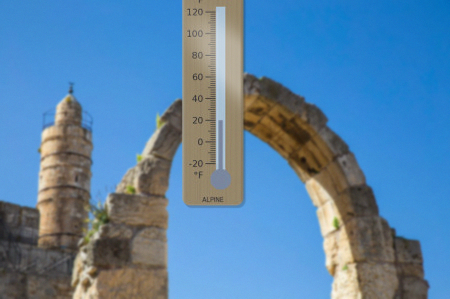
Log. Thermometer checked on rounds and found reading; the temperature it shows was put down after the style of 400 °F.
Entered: 20 °F
